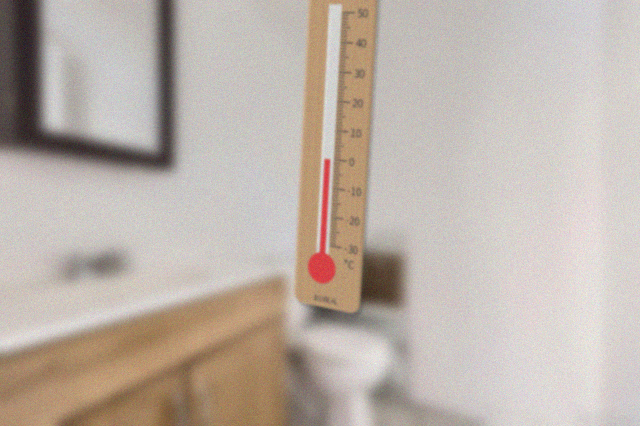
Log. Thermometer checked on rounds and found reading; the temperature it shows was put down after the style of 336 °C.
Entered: 0 °C
